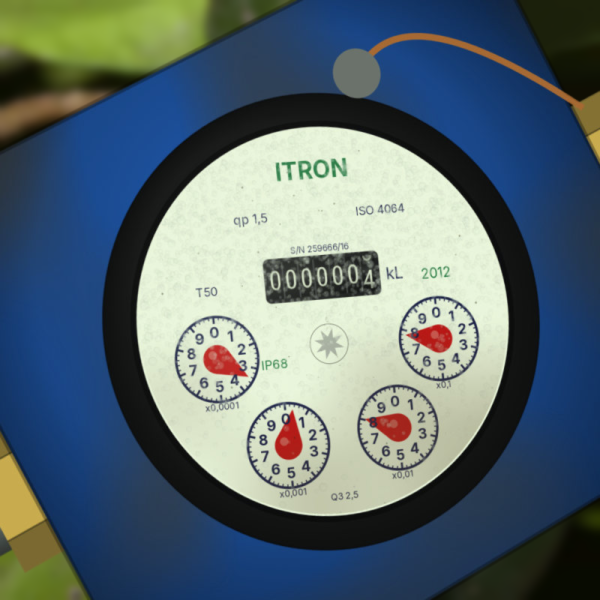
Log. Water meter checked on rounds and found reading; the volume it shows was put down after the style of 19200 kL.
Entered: 3.7803 kL
